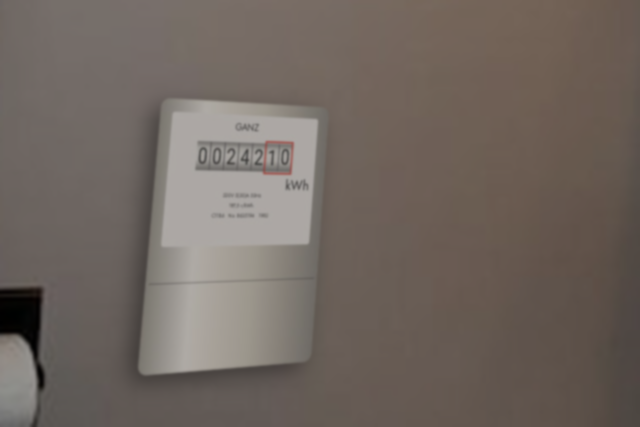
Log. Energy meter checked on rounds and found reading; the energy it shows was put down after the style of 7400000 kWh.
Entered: 242.10 kWh
